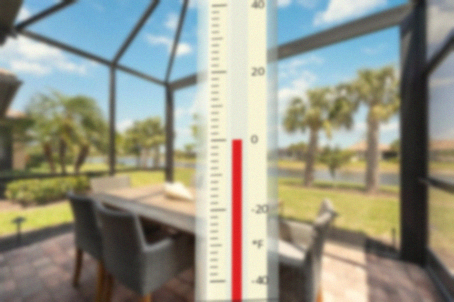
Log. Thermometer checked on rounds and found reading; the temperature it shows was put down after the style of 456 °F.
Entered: 0 °F
